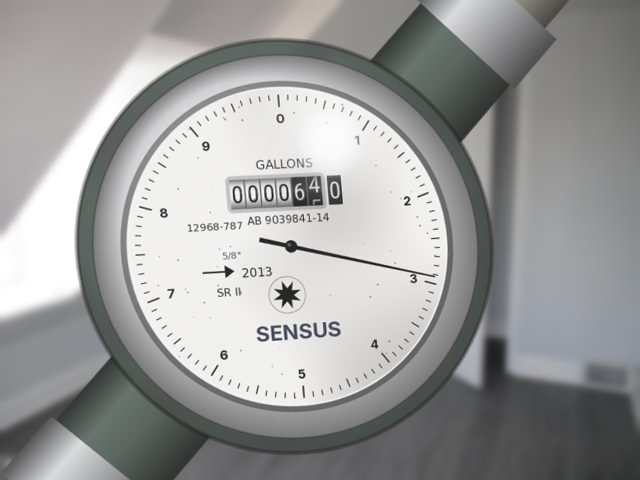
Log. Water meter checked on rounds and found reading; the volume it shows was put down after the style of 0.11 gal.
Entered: 642.9 gal
